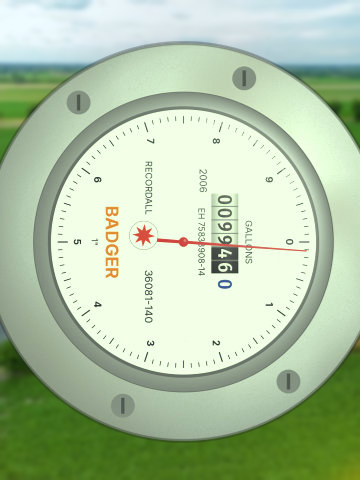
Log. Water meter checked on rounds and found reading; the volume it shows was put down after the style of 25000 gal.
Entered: 99460.1 gal
